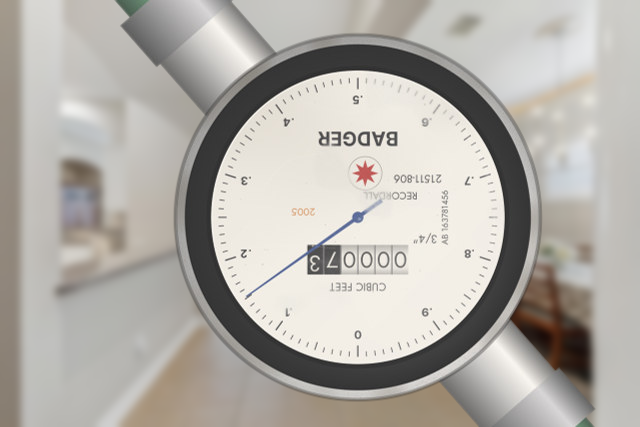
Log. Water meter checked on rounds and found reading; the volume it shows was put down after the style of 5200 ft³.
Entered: 73.15 ft³
